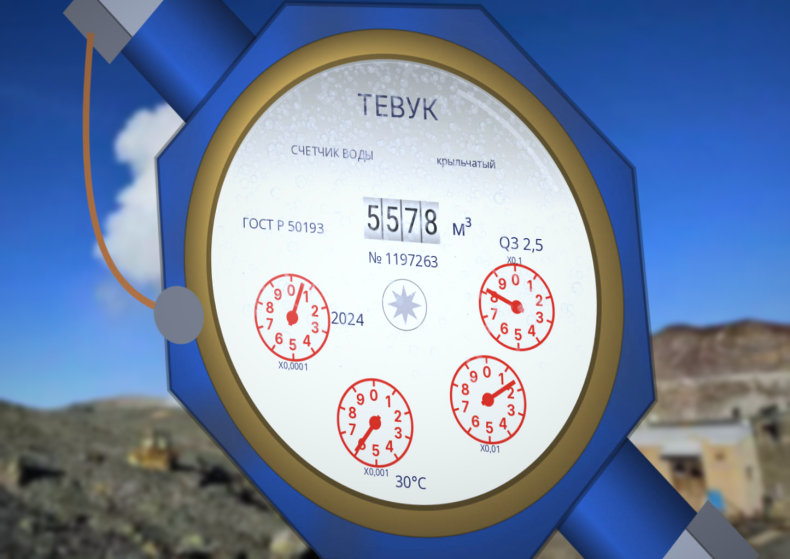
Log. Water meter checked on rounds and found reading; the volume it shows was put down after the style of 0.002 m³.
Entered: 5578.8160 m³
